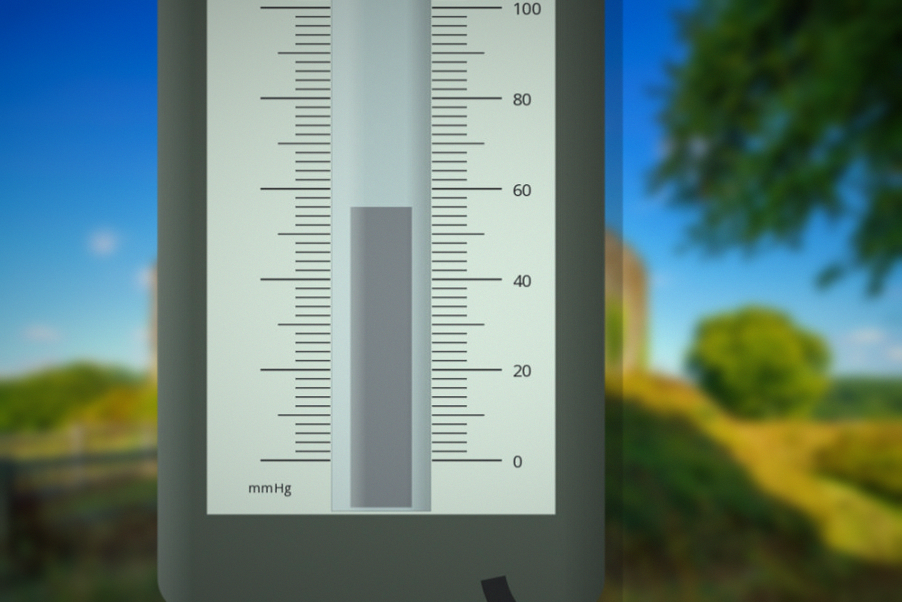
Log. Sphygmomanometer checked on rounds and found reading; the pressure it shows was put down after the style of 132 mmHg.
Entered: 56 mmHg
